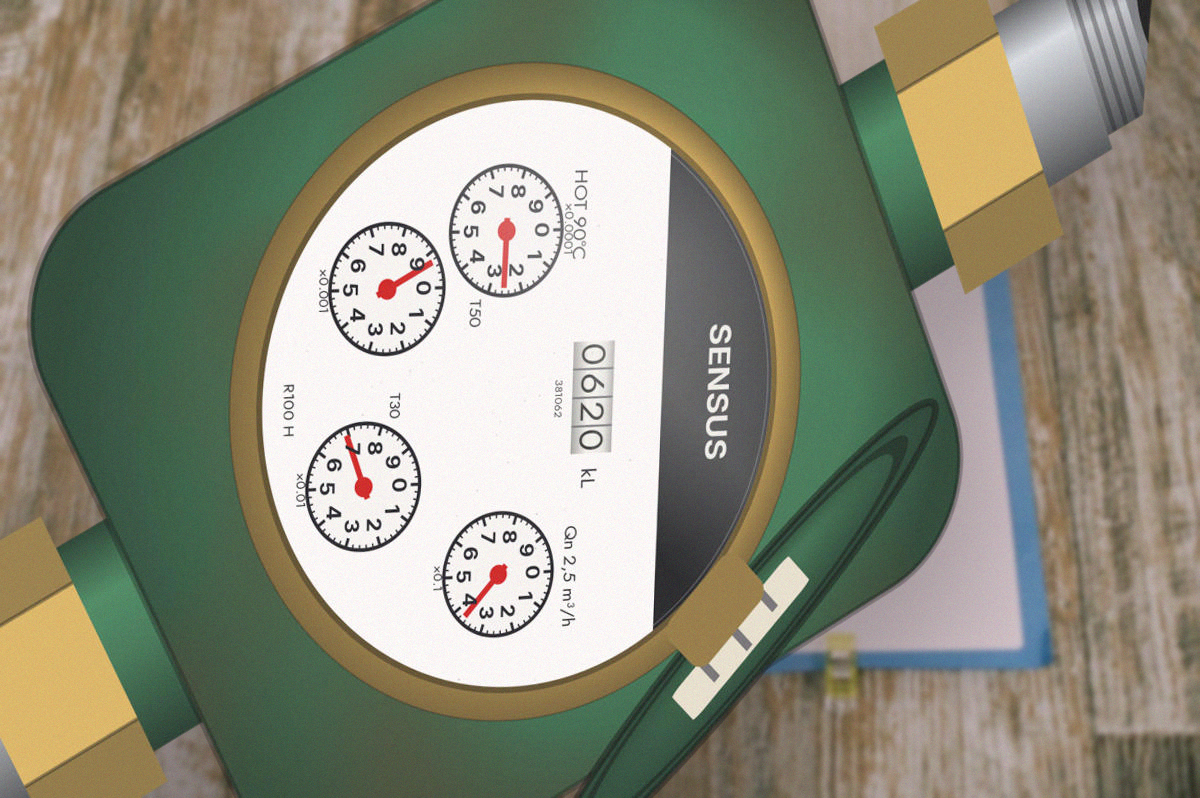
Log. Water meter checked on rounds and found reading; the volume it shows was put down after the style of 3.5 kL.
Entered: 620.3692 kL
